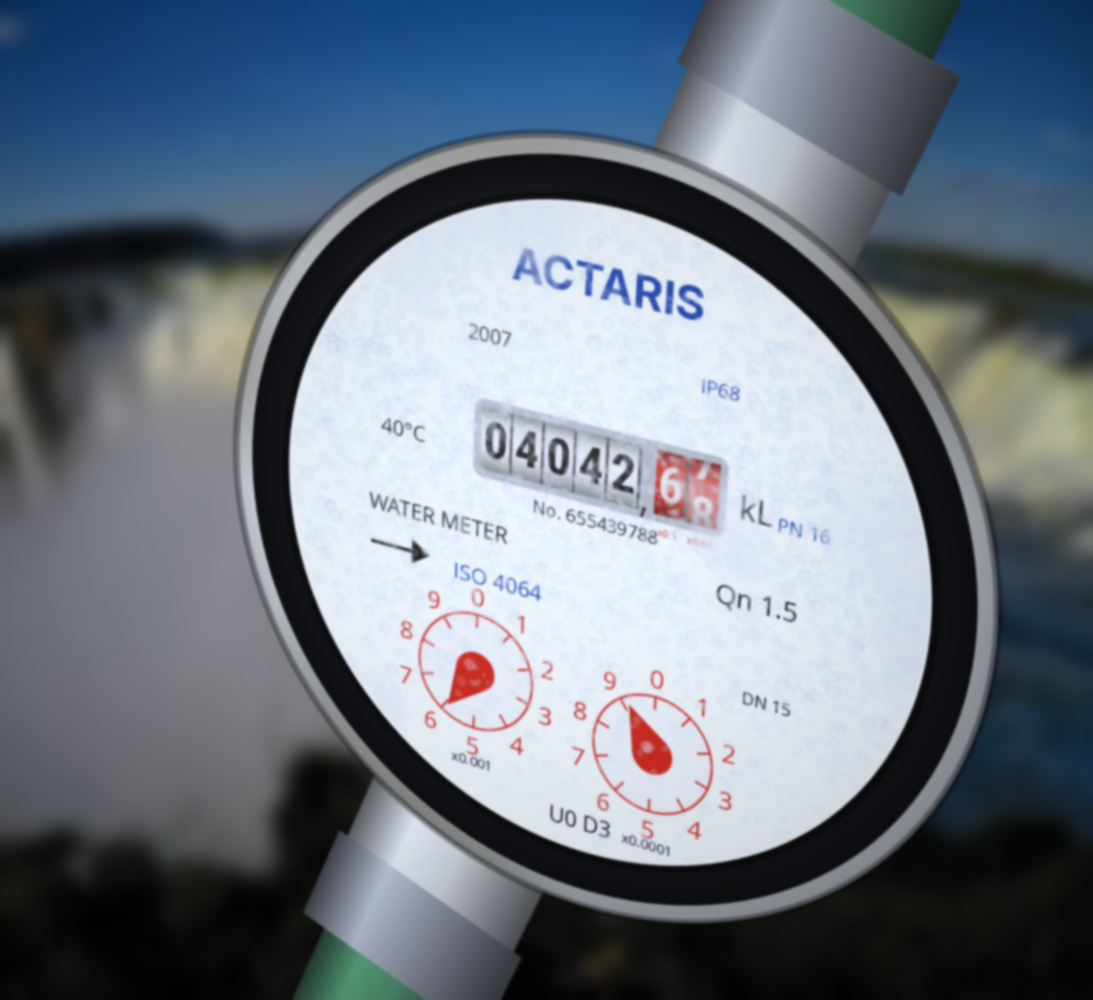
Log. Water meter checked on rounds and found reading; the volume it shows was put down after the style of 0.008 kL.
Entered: 4042.6759 kL
